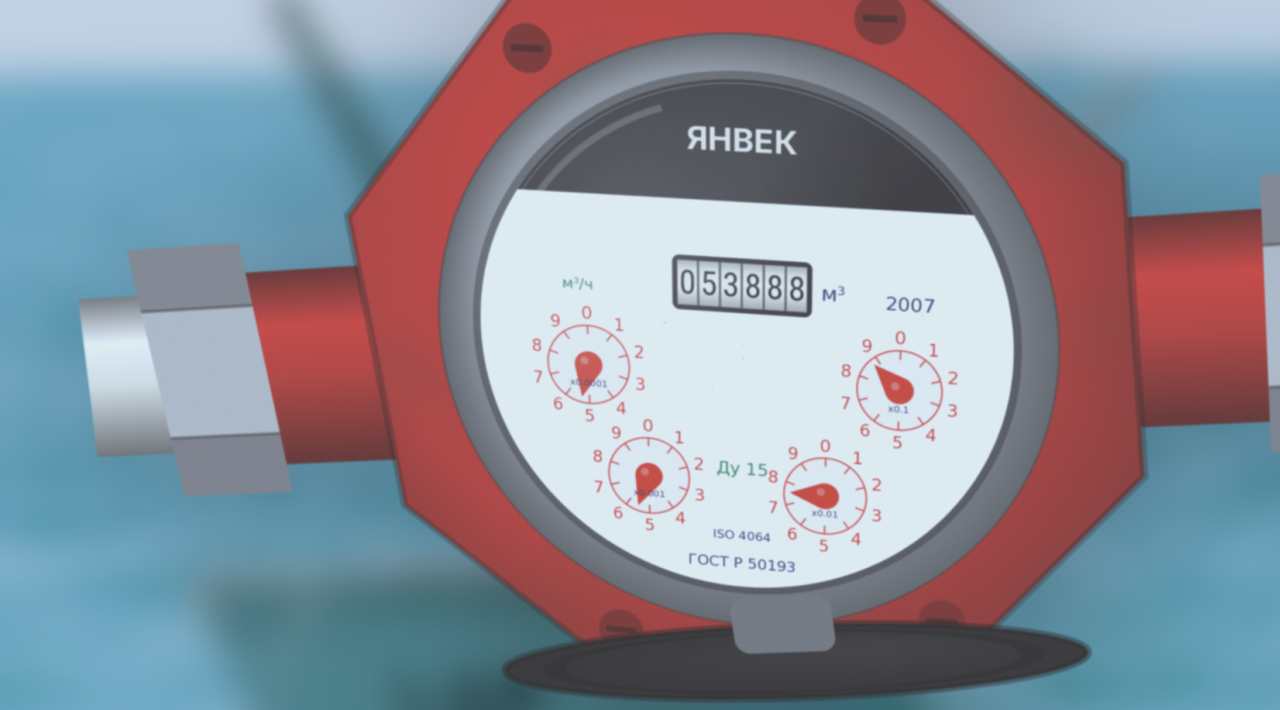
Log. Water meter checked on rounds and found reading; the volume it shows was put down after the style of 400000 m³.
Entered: 53888.8755 m³
